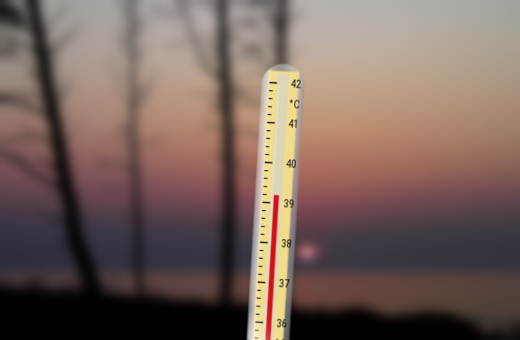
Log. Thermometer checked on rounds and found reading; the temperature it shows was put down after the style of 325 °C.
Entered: 39.2 °C
